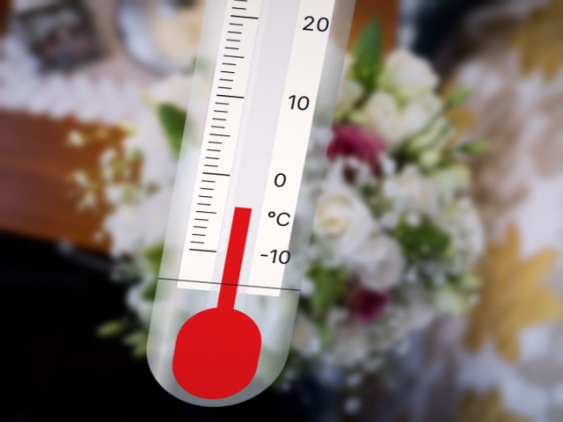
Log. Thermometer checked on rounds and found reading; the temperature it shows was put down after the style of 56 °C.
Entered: -4 °C
